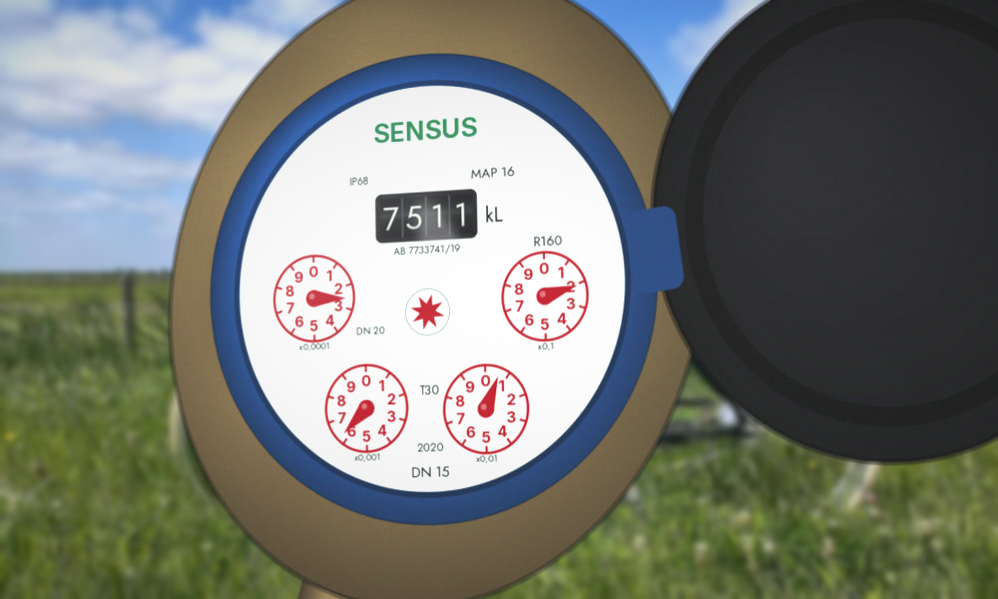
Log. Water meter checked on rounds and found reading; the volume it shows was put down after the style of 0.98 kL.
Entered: 7511.2062 kL
